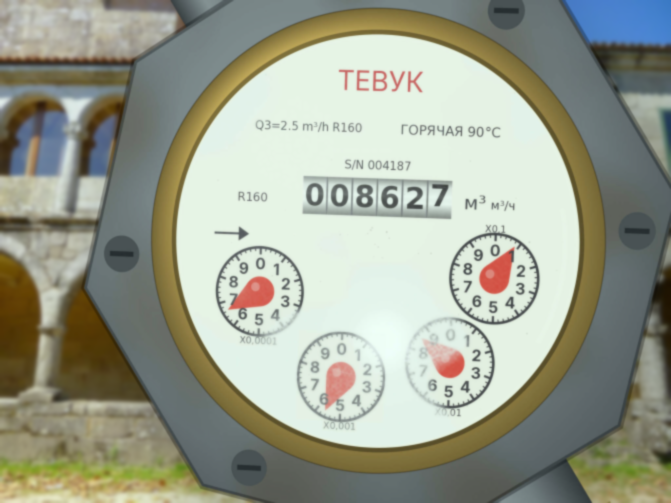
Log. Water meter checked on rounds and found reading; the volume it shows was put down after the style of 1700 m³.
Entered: 8627.0856 m³
